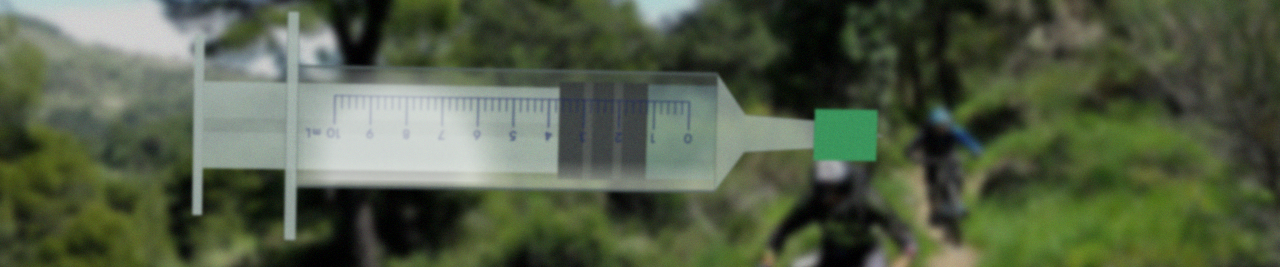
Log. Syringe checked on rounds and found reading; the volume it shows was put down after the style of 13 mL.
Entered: 1.2 mL
